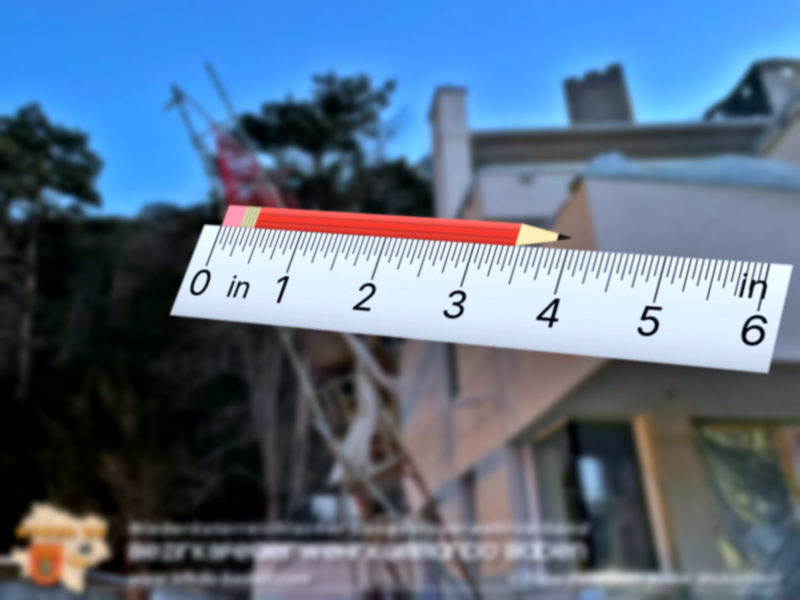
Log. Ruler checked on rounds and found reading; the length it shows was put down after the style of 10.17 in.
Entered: 4 in
